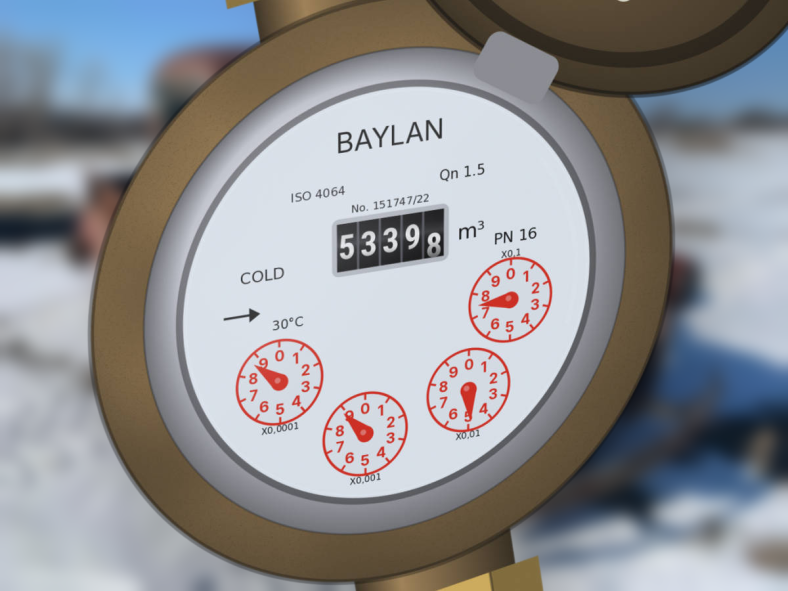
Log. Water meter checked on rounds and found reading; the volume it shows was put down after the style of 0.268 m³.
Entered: 53397.7488 m³
